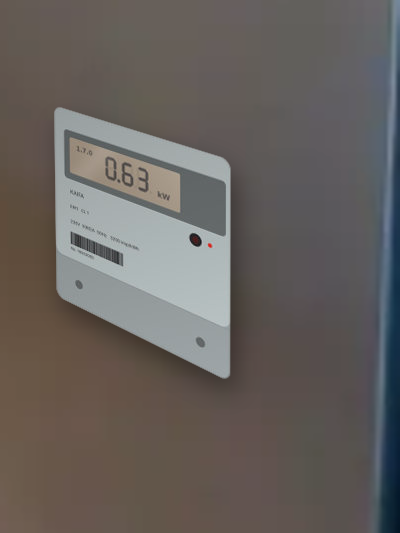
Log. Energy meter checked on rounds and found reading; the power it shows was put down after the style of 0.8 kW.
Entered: 0.63 kW
